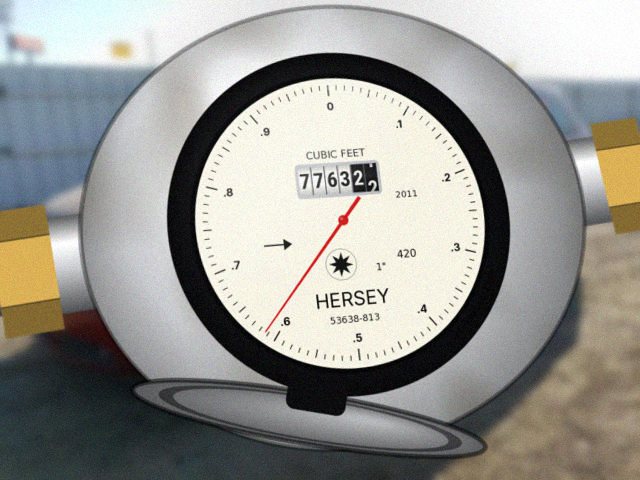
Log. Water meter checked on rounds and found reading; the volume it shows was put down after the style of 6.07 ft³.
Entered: 776321.61 ft³
